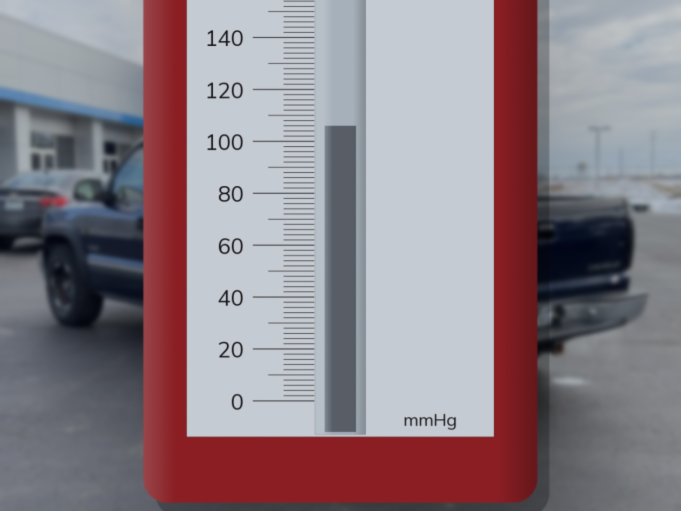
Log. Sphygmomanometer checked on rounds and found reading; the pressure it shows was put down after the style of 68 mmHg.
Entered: 106 mmHg
